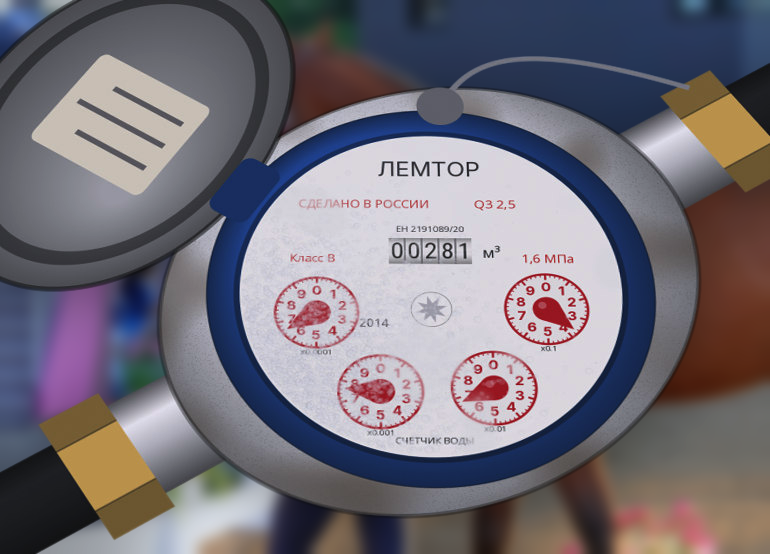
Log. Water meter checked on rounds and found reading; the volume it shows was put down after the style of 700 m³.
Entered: 281.3676 m³
